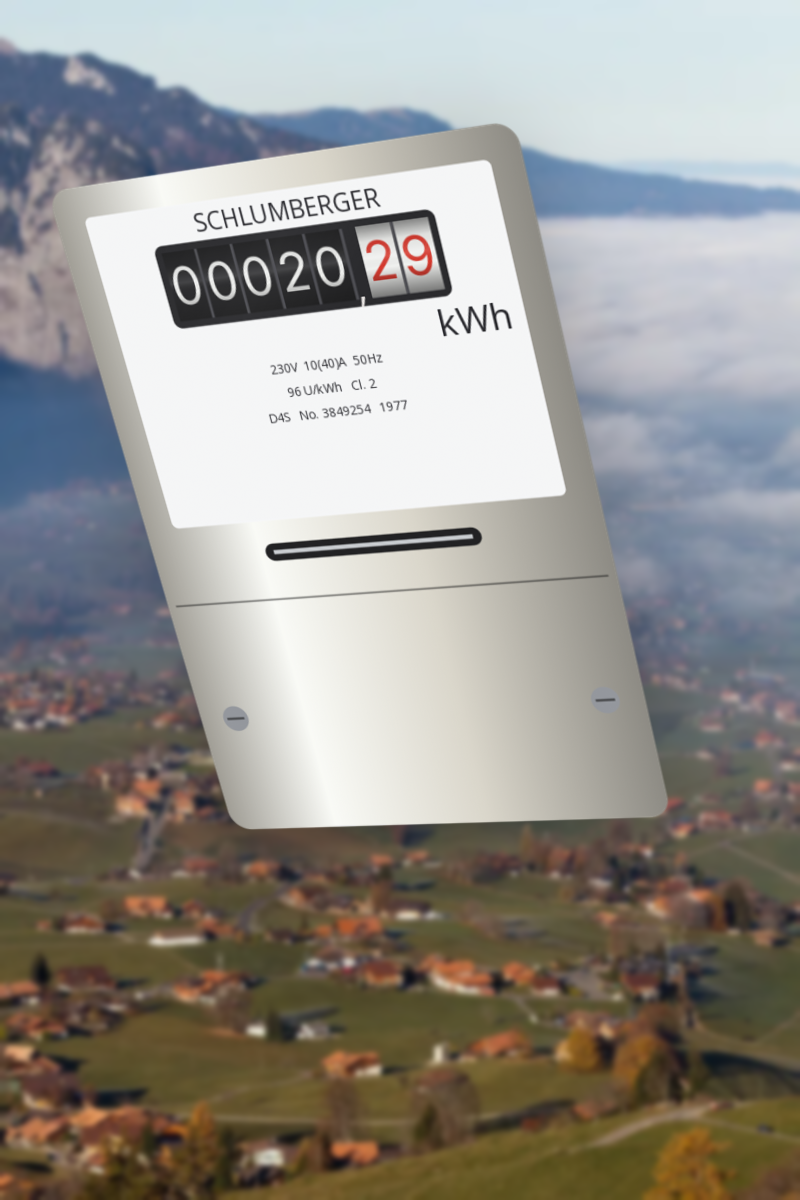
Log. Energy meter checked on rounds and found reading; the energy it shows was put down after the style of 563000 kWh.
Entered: 20.29 kWh
